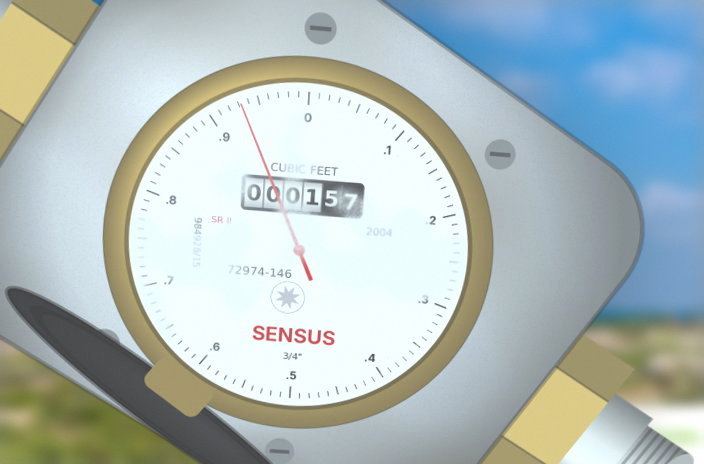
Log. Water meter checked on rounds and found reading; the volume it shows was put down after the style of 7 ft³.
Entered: 156.93 ft³
